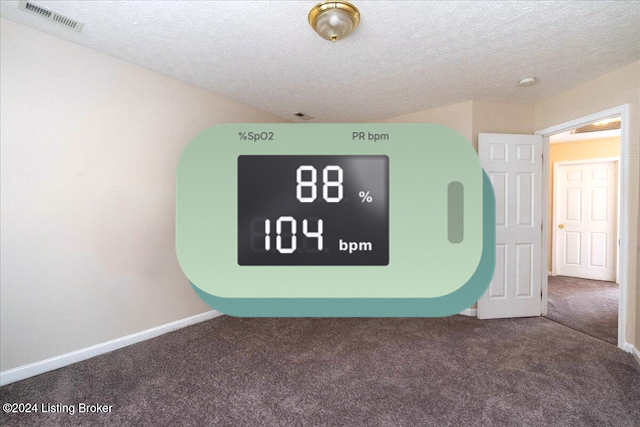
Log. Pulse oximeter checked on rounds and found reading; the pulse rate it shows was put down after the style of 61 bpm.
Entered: 104 bpm
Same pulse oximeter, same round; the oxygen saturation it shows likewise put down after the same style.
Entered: 88 %
